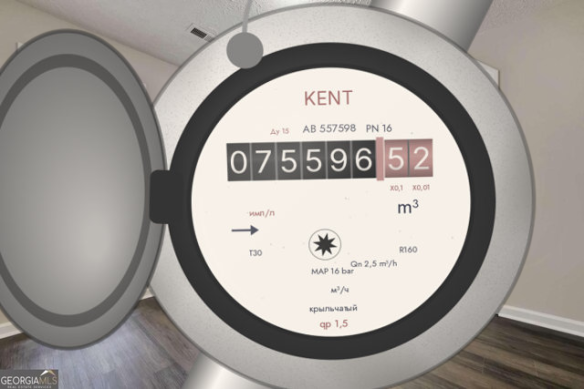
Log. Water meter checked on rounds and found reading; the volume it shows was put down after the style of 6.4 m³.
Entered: 75596.52 m³
